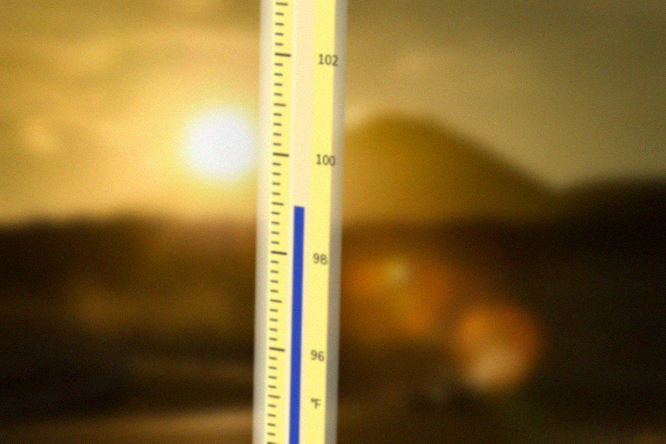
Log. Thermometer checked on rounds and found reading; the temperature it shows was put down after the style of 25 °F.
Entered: 99 °F
